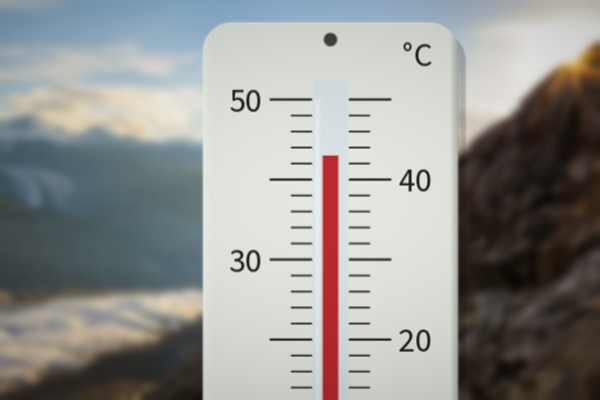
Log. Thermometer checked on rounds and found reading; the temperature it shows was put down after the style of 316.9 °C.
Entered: 43 °C
